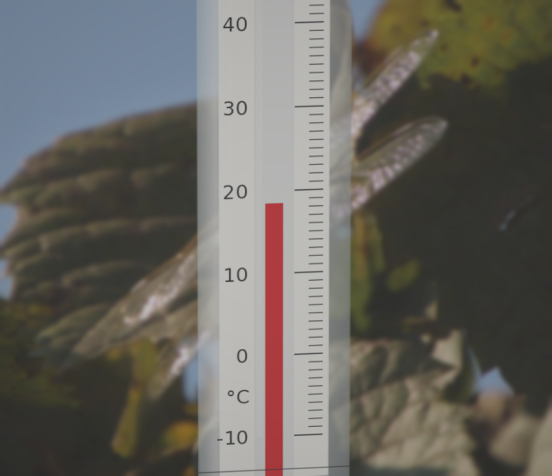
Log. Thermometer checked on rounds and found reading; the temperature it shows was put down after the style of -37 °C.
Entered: 18.5 °C
